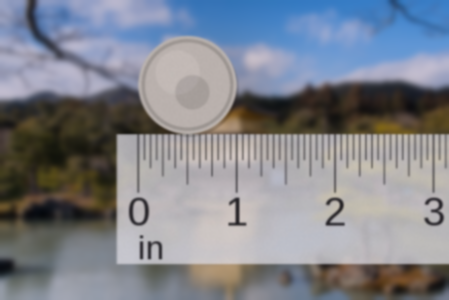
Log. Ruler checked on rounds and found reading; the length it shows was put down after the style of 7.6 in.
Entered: 1 in
